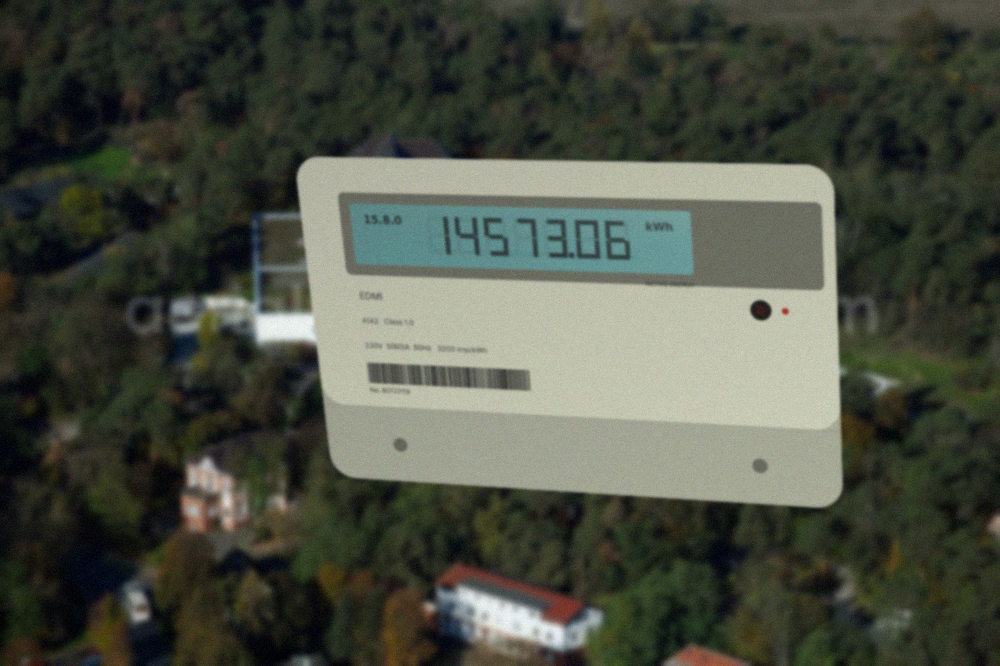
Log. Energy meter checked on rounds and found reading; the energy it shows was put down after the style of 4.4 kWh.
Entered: 14573.06 kWh
